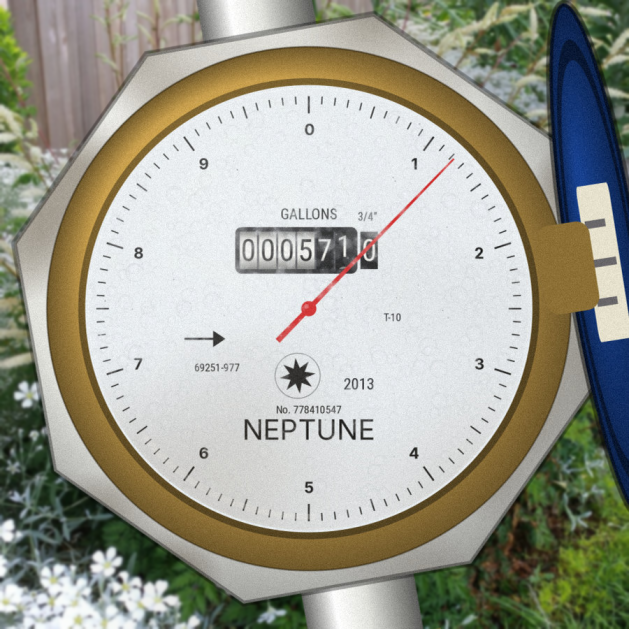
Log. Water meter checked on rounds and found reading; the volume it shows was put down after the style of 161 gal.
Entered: 5711.2 gal
